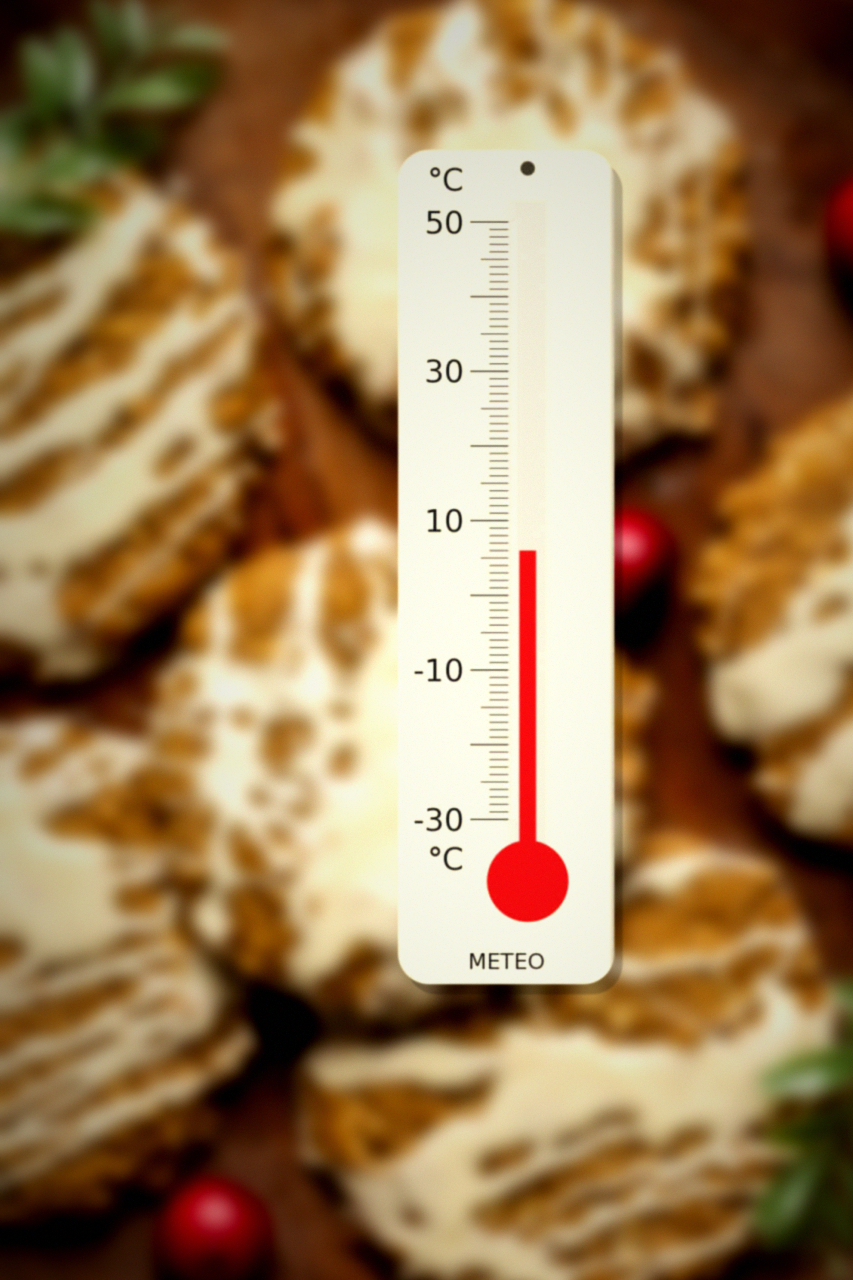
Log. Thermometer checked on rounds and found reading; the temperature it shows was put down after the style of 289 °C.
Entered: 6 °C
